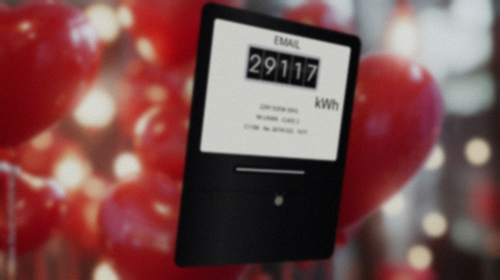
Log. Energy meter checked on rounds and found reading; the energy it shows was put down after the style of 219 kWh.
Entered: 29117 kWh
